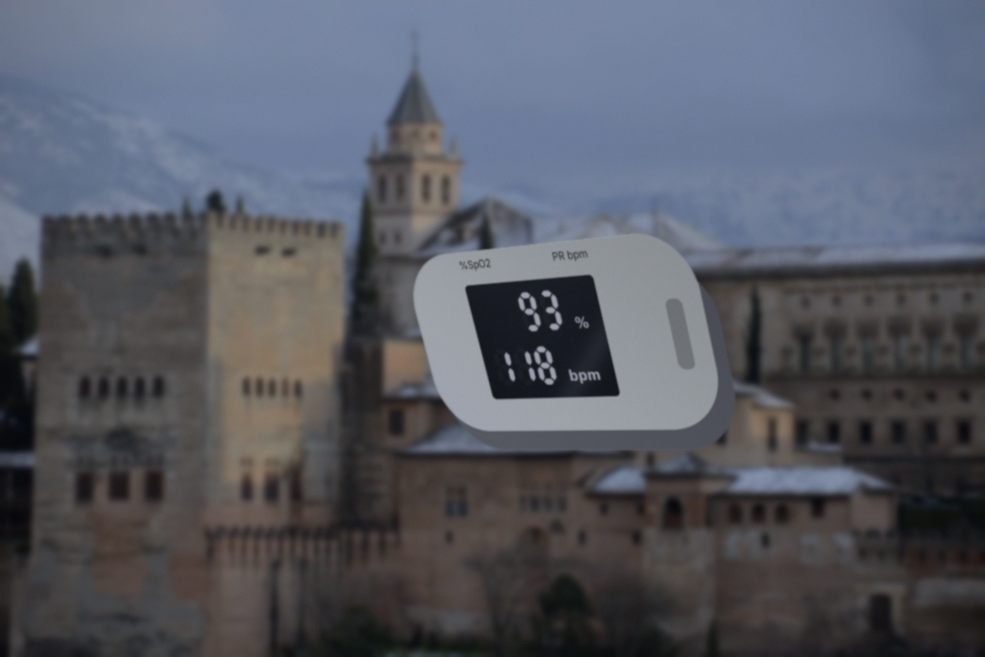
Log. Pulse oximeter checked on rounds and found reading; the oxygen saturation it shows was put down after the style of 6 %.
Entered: 93 %
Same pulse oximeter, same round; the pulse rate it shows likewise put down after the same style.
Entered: 118 bpm
